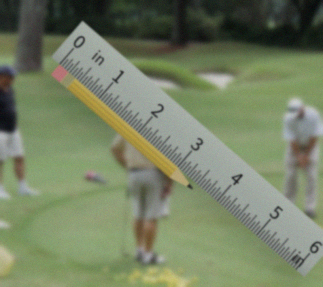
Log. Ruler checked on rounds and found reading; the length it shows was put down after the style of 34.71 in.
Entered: 3.5 in
